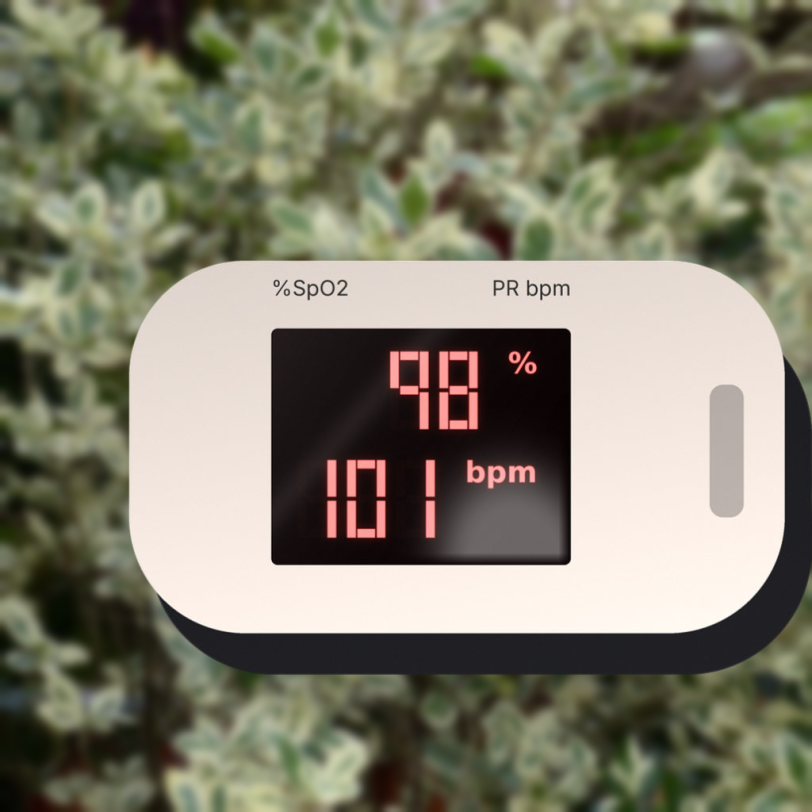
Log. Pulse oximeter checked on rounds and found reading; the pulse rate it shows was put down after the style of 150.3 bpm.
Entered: 101 bpm
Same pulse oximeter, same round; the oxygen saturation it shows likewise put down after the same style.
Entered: 98 %
